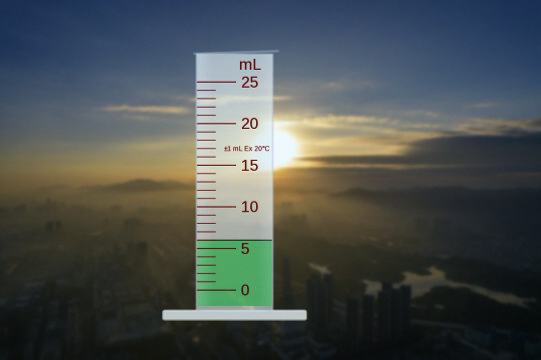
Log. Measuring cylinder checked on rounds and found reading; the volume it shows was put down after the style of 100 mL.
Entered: 6 mL
